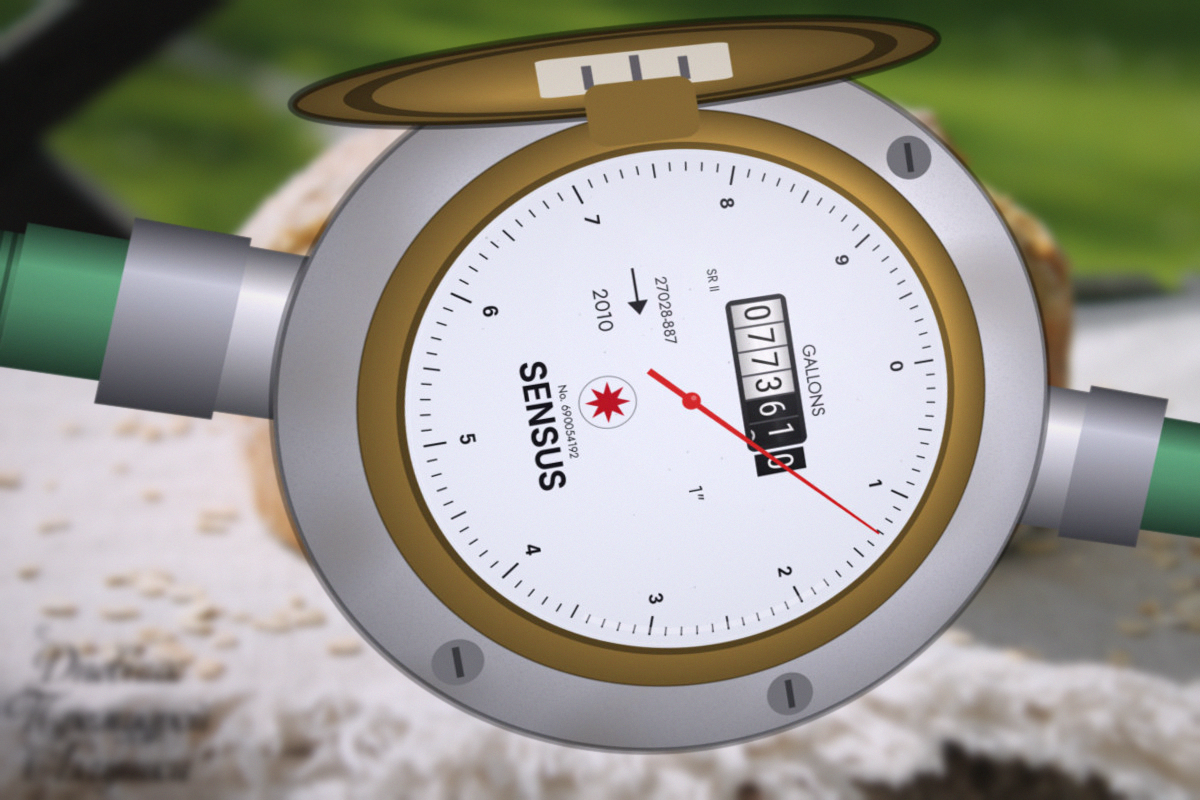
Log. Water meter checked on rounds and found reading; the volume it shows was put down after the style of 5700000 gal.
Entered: 773611.3 gal
